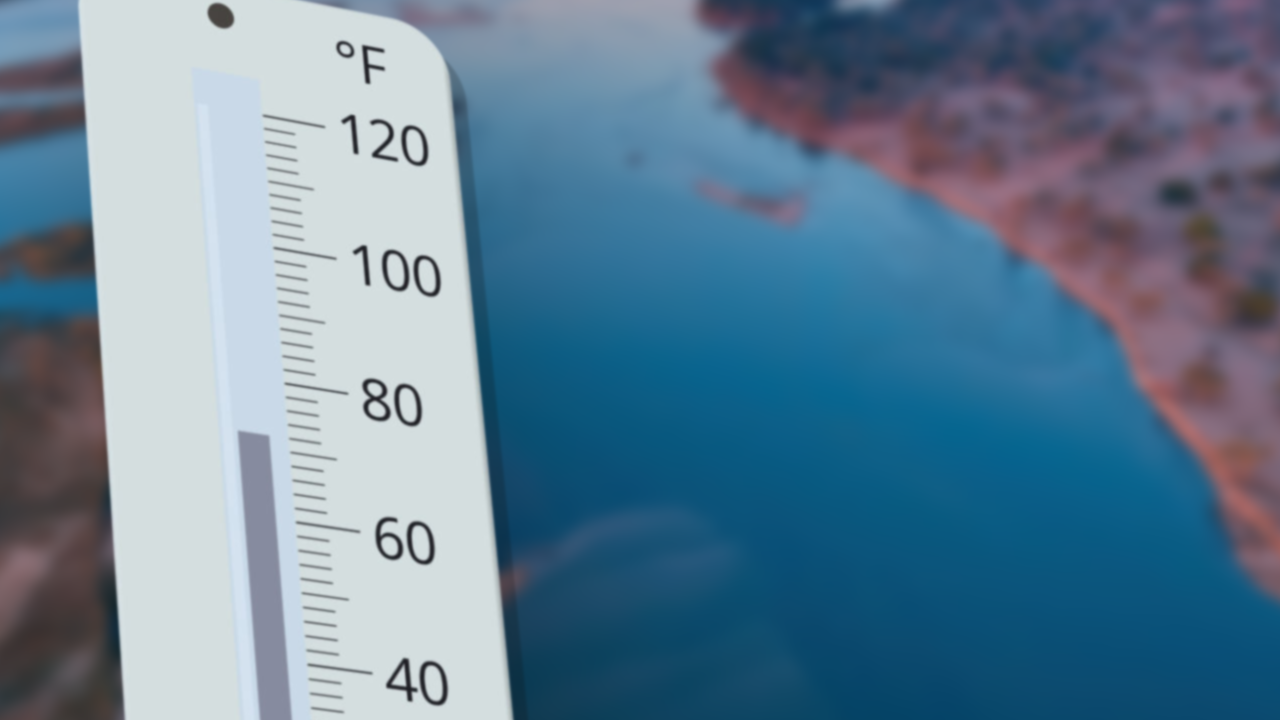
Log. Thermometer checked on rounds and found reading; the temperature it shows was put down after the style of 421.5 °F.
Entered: 72 °F
